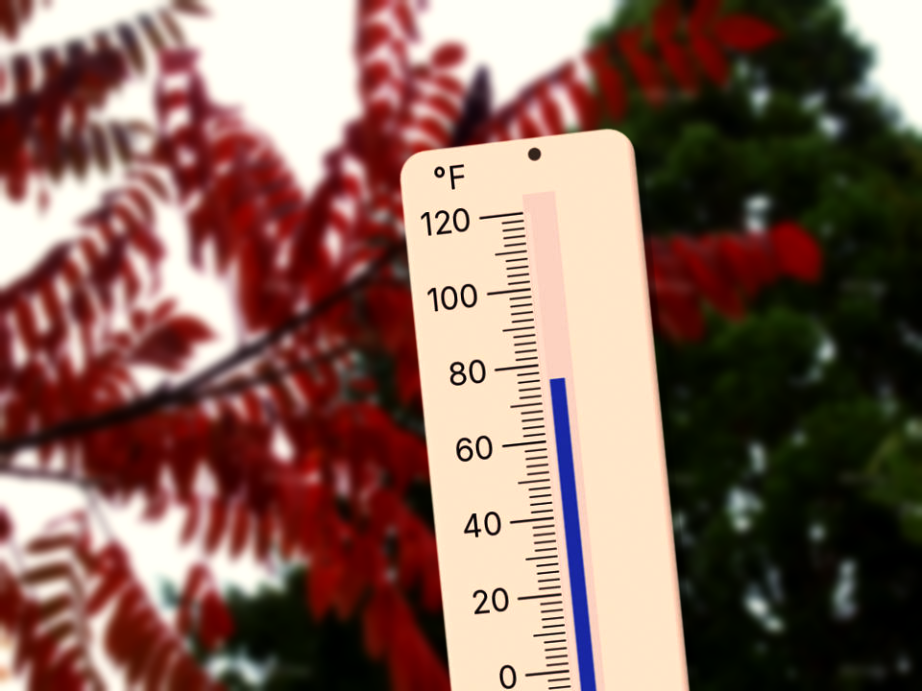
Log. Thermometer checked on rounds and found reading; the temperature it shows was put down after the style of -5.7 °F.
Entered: 76 °F
